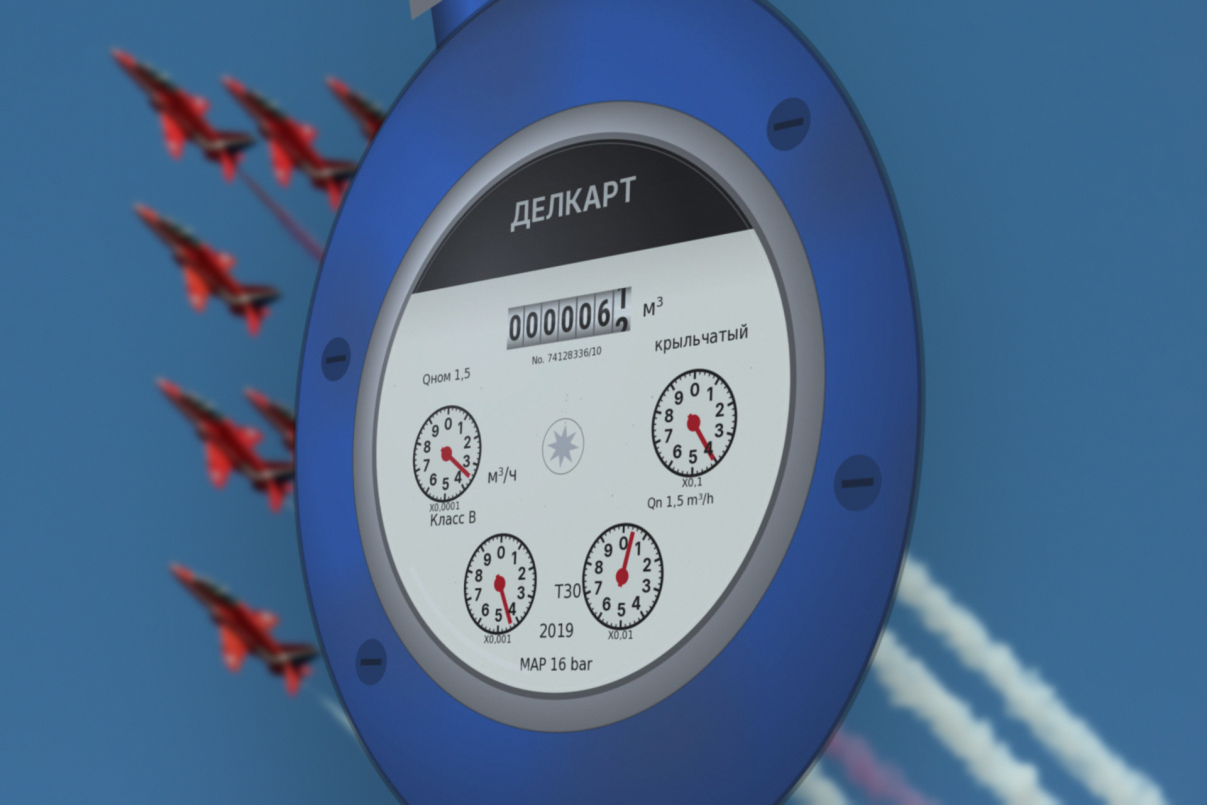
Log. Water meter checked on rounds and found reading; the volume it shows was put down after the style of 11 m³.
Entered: 61.4043 m³
